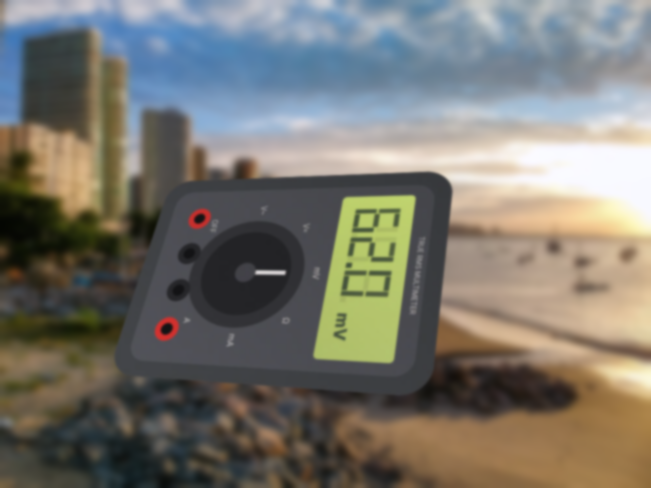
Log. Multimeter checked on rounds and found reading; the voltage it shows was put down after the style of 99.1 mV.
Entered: 62.0 mV
